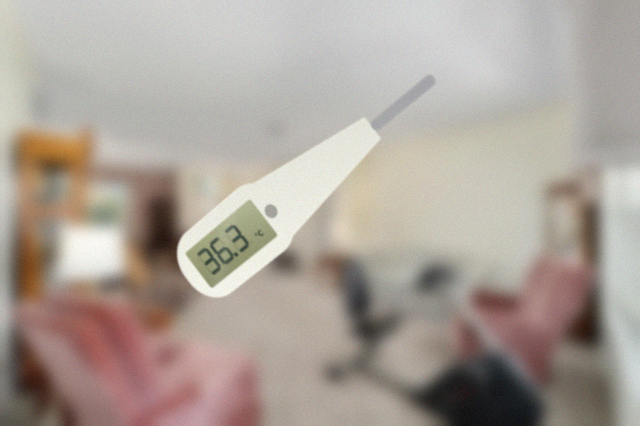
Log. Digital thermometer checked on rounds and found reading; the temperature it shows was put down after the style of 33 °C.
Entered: 36.3 °C
